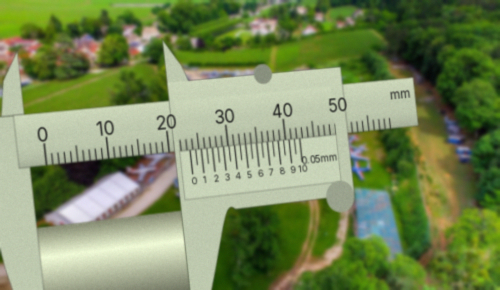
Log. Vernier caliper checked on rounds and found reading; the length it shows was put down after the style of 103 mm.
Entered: 23.5 mm
